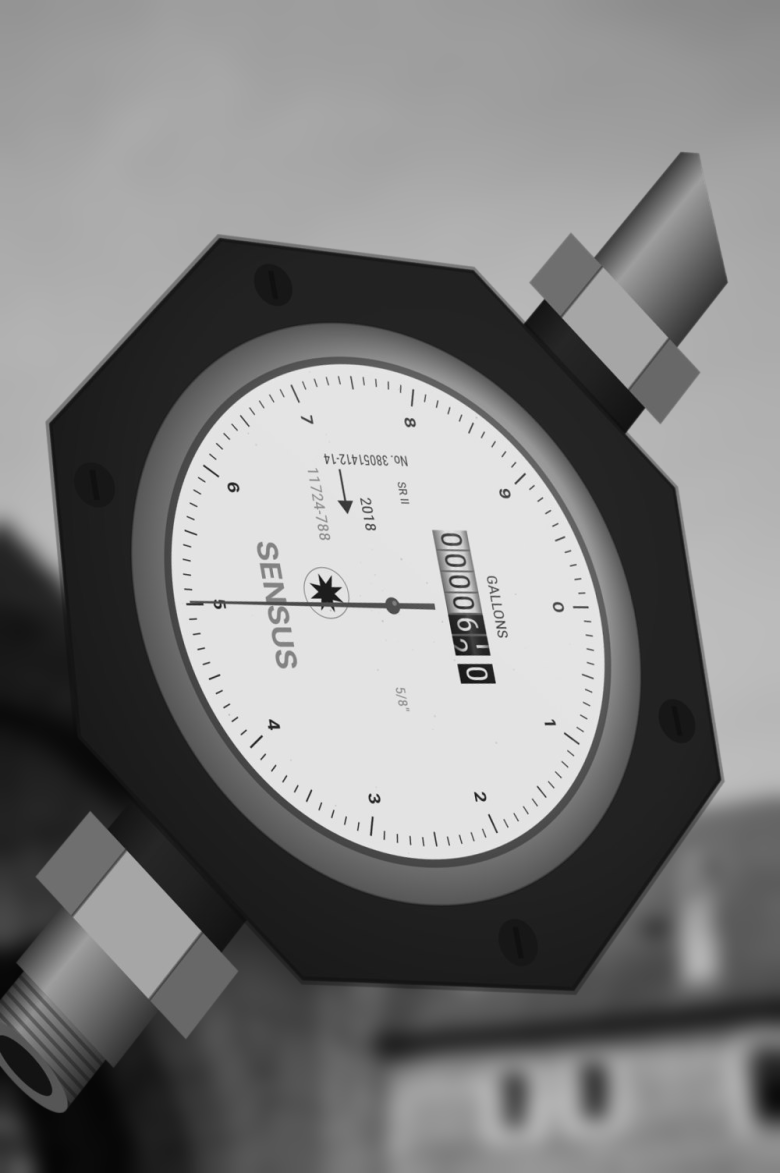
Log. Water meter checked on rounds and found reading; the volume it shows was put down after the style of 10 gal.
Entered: 615.0 gal
